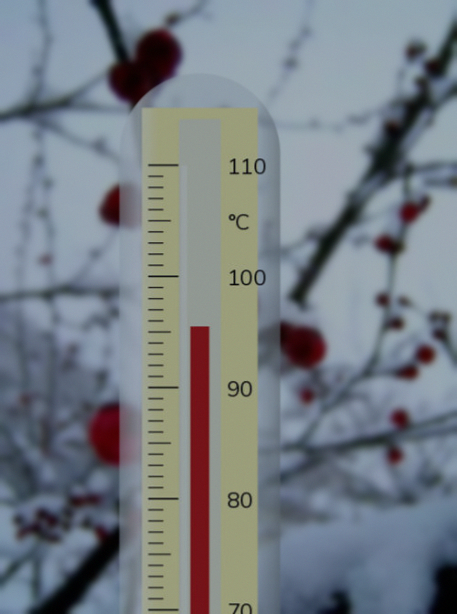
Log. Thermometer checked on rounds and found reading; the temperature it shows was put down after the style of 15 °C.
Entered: 95.5 °C
